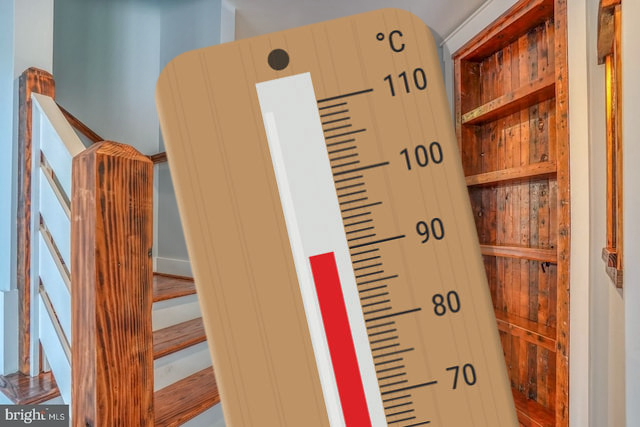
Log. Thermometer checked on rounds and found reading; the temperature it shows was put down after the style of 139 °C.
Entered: 90 °C
